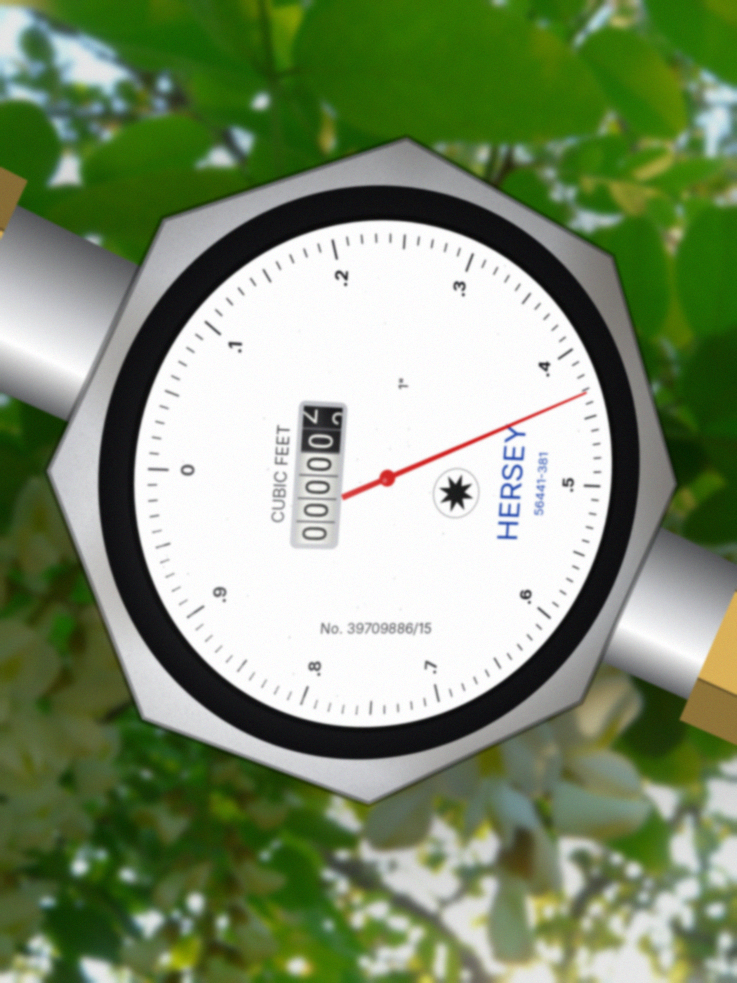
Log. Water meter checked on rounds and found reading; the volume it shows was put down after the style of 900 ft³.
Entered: 2.43 ft³
